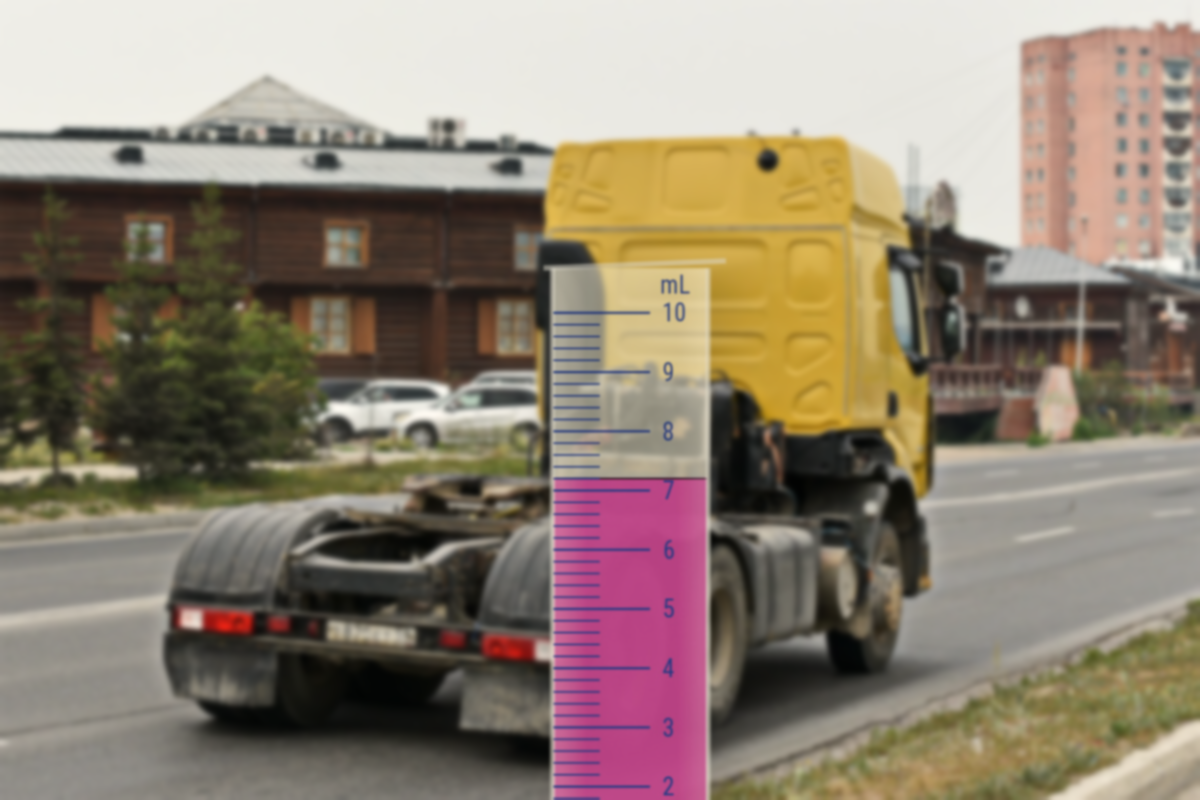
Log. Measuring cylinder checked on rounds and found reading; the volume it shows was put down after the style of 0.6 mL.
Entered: 7.2 mL
